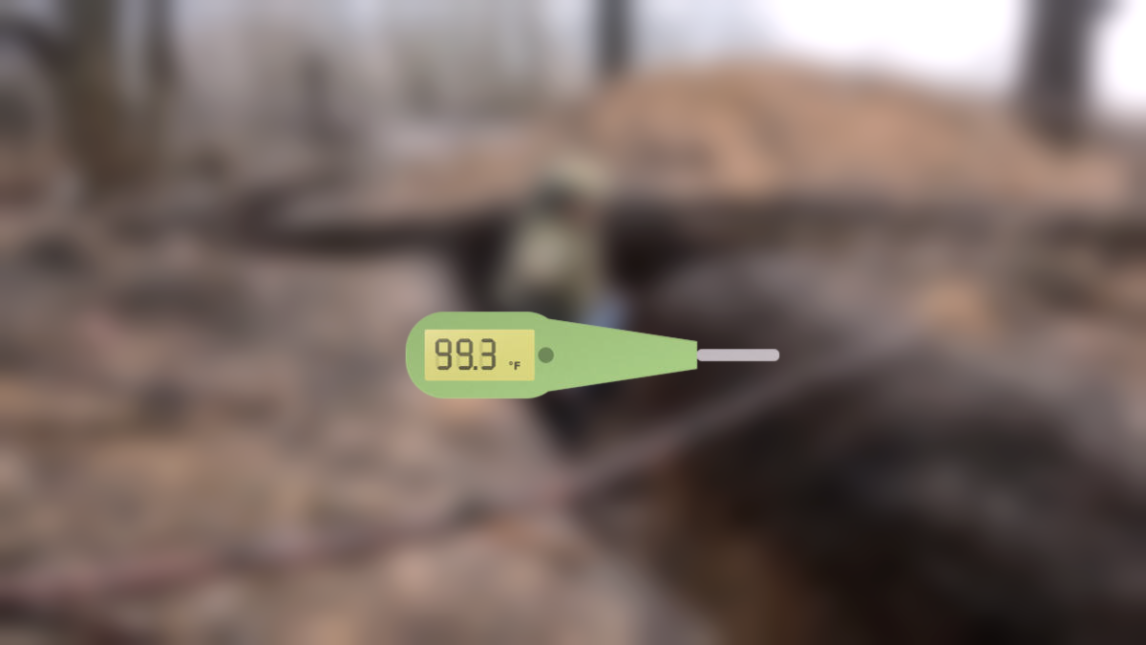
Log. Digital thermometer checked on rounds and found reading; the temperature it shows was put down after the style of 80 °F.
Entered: 99.3 °F
